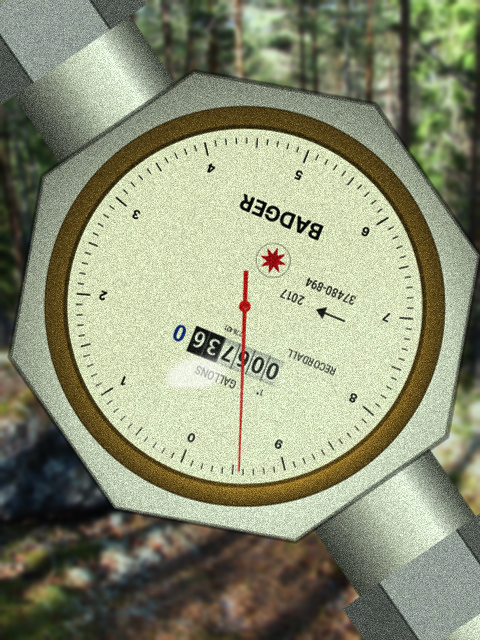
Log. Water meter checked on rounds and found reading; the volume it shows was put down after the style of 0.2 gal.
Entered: 67359.4 gal
